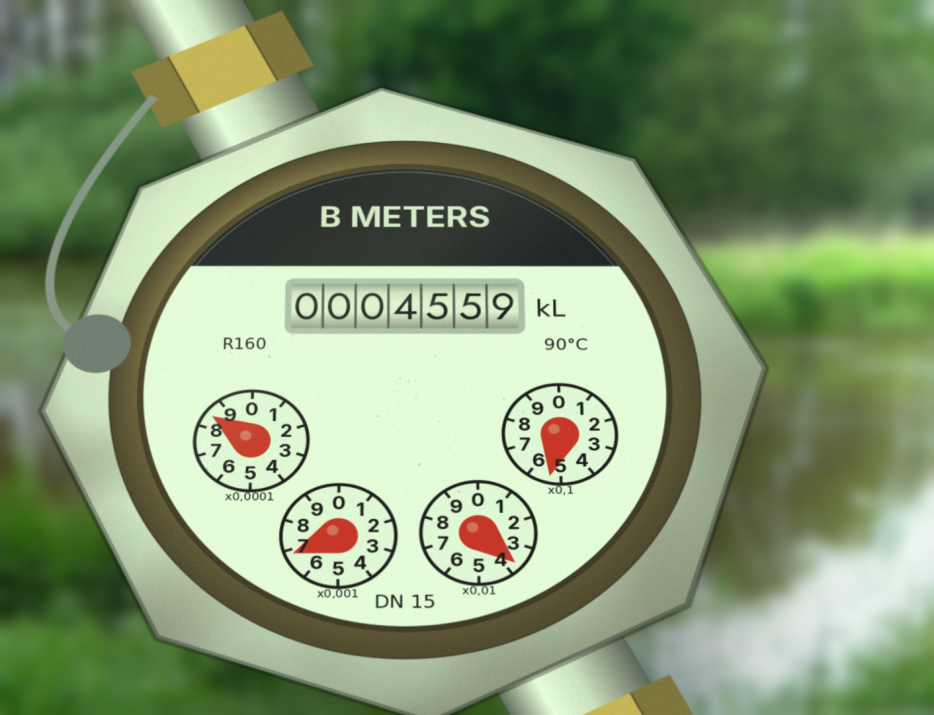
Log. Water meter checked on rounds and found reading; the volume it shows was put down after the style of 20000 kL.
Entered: 4559.5368 kL
